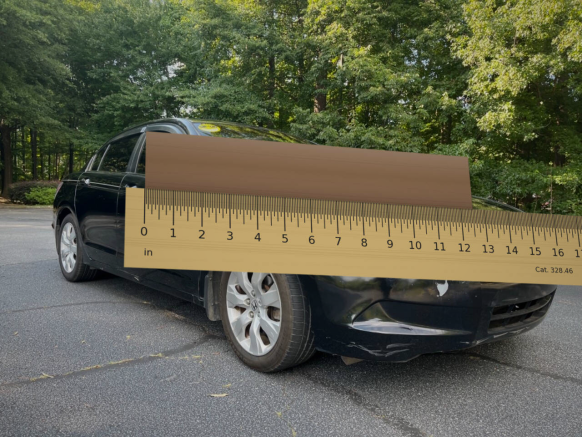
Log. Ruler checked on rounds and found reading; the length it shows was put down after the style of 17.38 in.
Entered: 12.5 in
